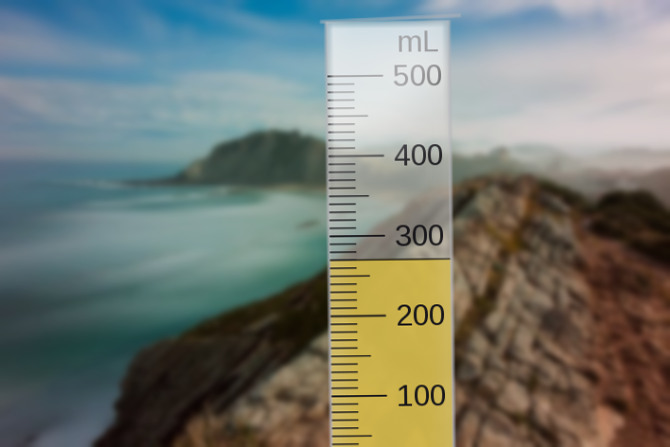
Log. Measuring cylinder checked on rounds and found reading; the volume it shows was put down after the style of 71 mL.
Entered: 270 mL
